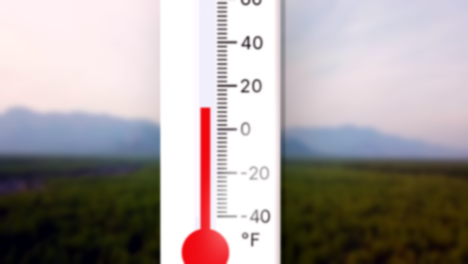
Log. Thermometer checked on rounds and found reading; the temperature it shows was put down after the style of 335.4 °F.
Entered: 10 °F
